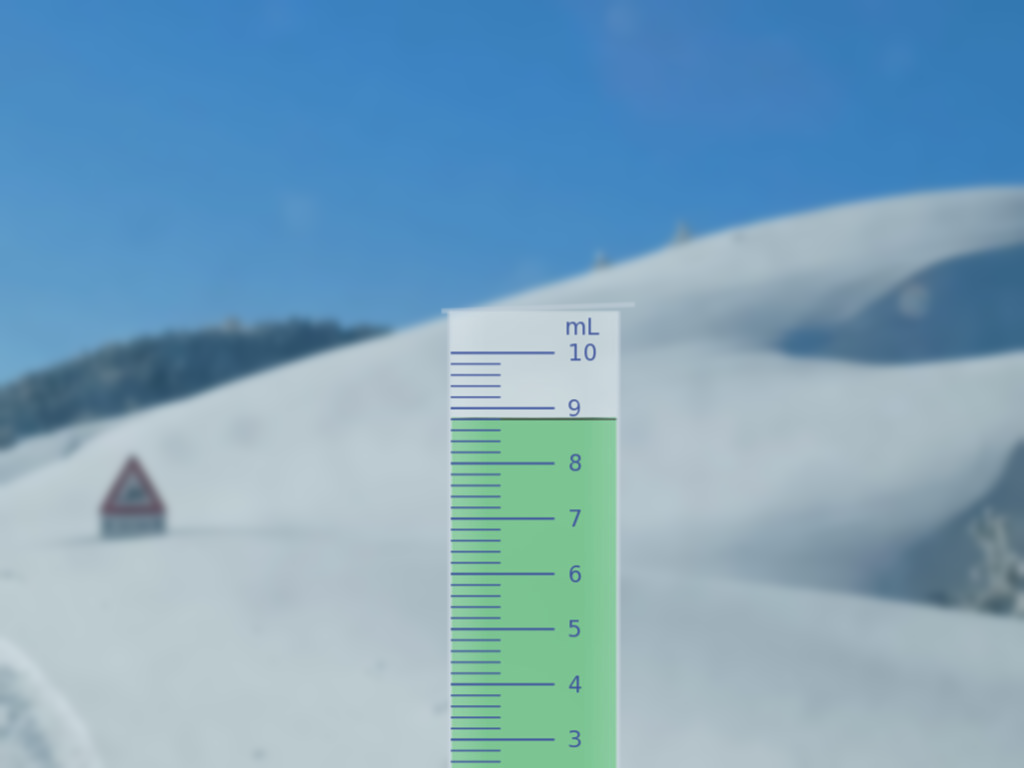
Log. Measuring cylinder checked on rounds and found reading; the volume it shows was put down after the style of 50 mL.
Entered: 8.8 mL
